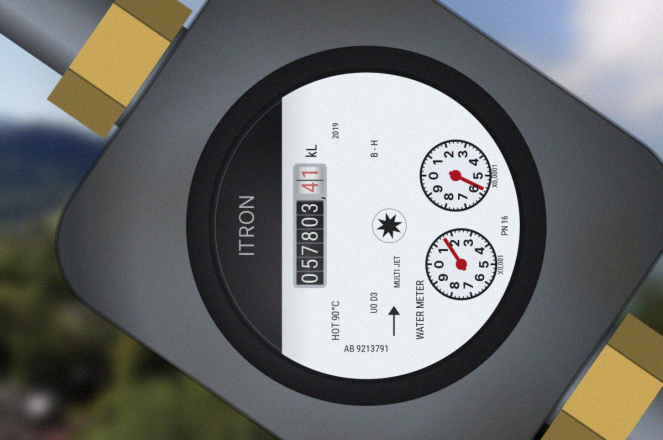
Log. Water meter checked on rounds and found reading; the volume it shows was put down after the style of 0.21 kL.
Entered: 57803.4115 kL
